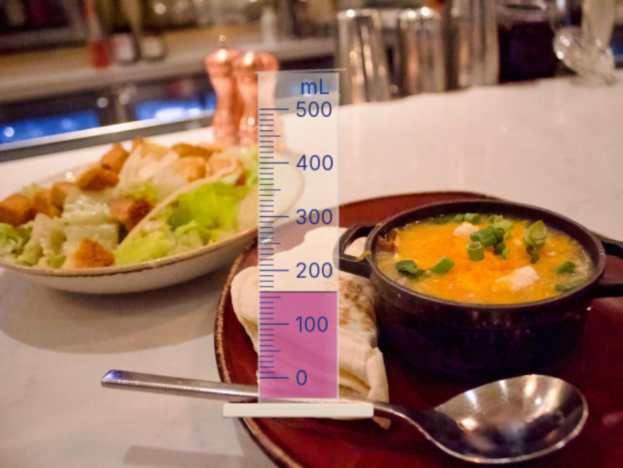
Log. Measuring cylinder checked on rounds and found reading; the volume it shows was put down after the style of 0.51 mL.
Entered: 160 mL
